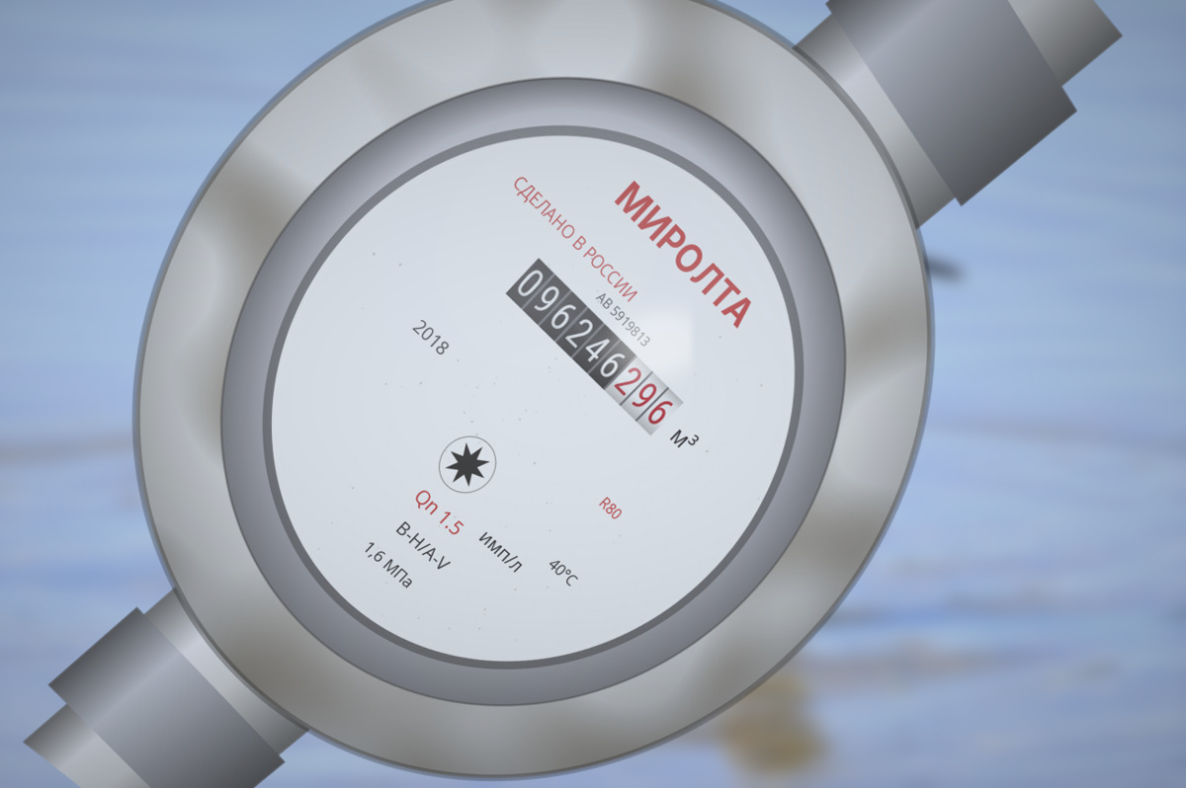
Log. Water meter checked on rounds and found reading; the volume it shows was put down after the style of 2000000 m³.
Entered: 96246.296 m³
